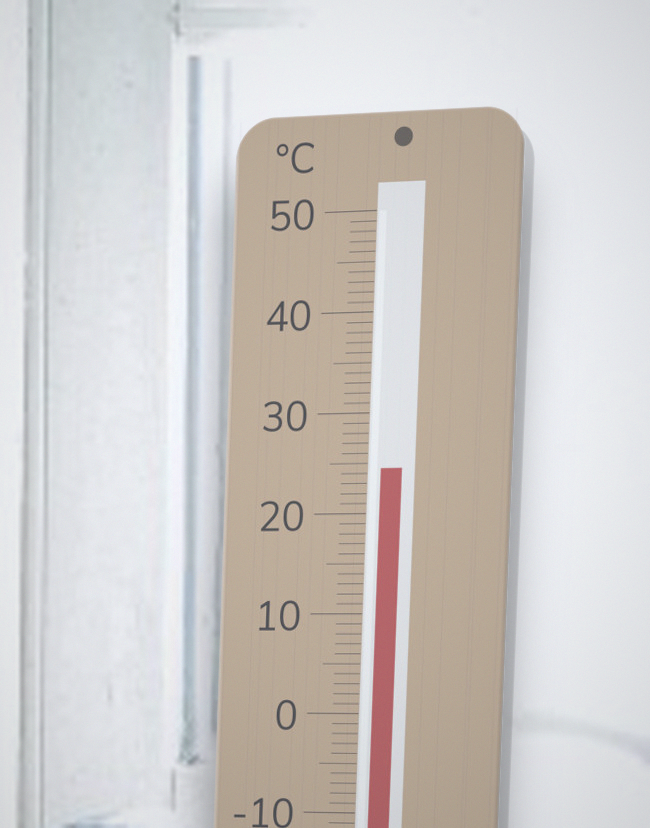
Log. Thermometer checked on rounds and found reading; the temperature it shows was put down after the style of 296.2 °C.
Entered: 24.5 °C
